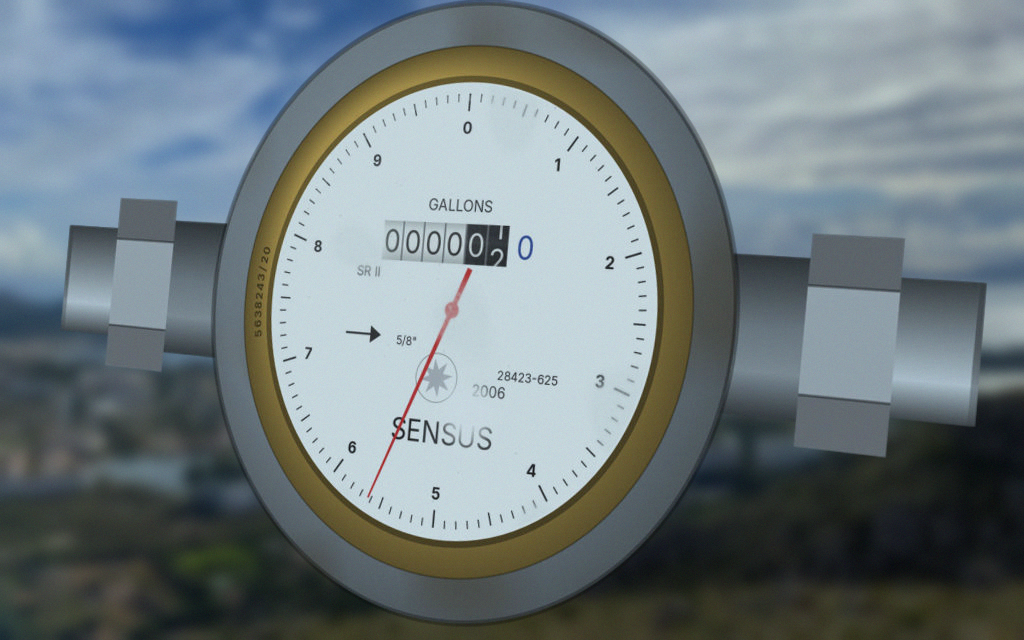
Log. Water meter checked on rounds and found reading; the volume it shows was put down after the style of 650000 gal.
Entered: 15.6 gal
